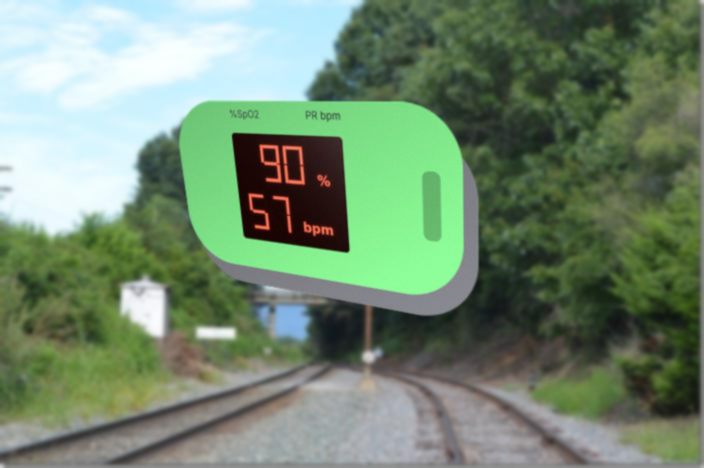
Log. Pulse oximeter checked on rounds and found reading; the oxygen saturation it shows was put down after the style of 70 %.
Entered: 90 %
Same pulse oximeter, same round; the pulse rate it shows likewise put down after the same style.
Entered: 57 bpm
